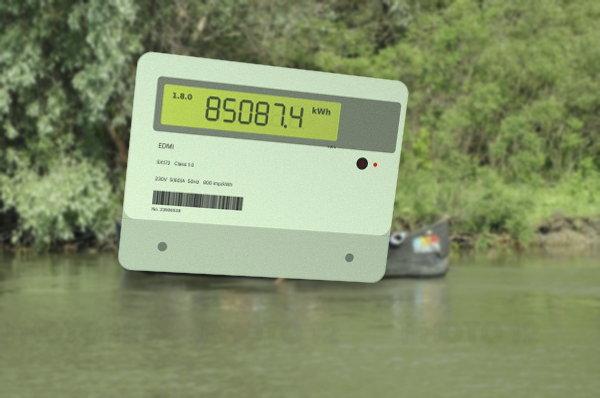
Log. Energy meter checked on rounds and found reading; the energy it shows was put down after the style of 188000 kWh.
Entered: 85087.4 kWh
